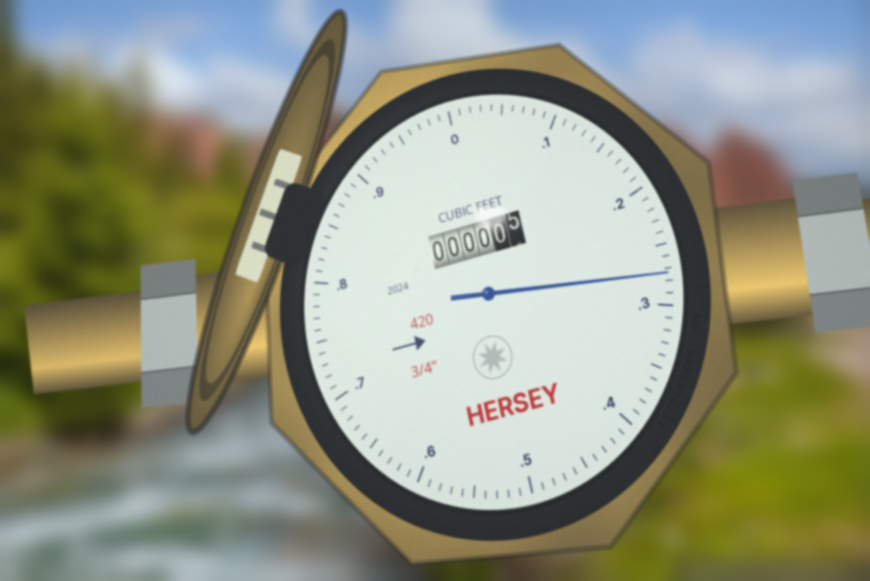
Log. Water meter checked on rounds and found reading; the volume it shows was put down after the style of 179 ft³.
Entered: 5.27 ft³
